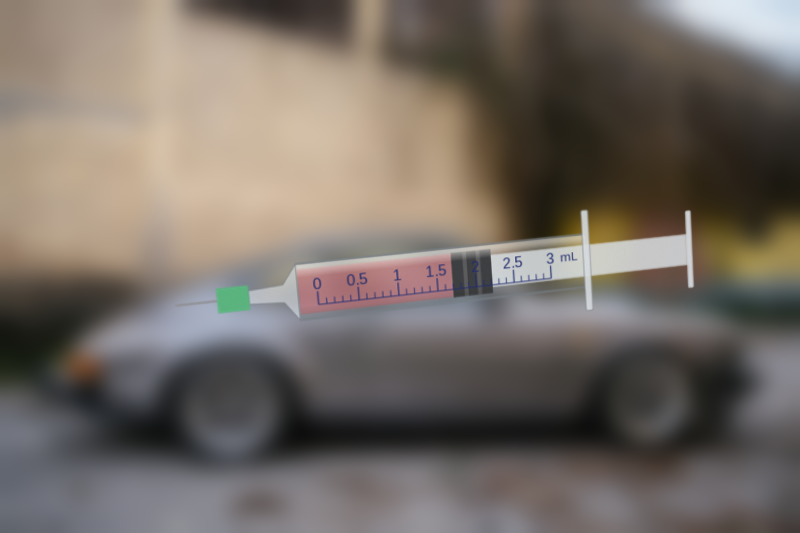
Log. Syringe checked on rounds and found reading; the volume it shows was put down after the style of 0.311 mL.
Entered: 1.7 mL
